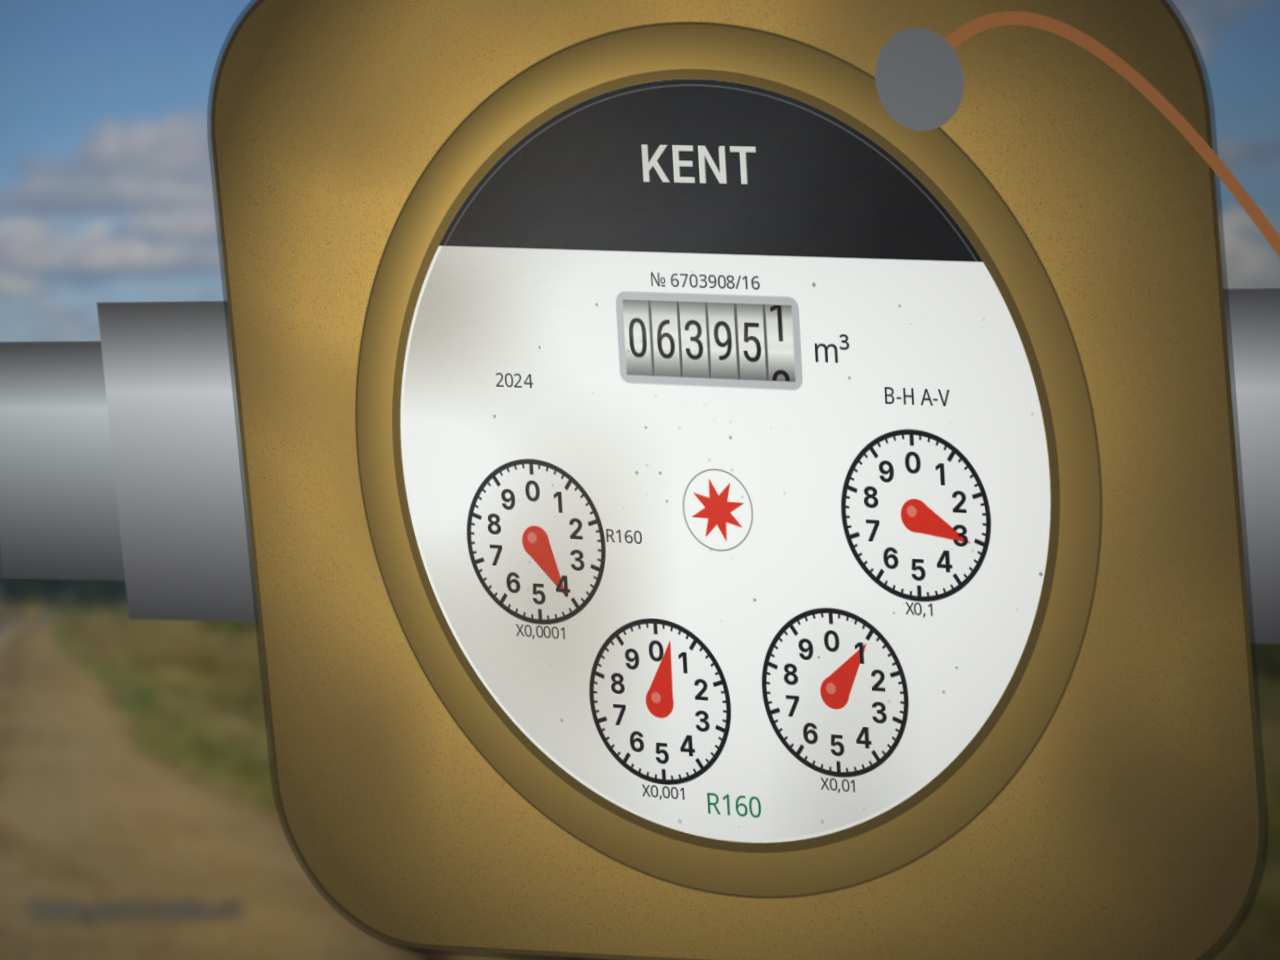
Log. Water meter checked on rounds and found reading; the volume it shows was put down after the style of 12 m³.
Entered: 63951.3104 m³
